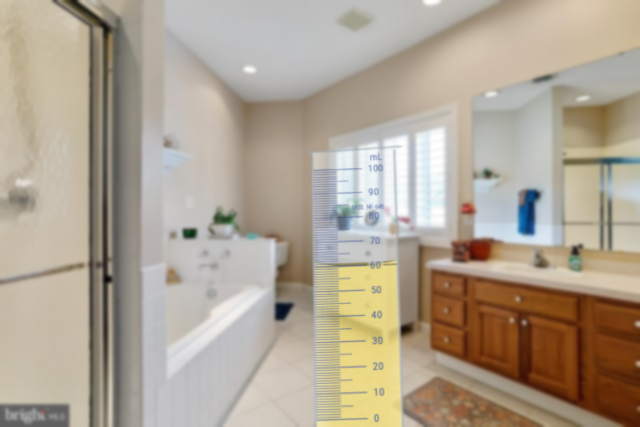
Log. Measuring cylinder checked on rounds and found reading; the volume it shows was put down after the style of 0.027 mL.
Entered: 60 mL
